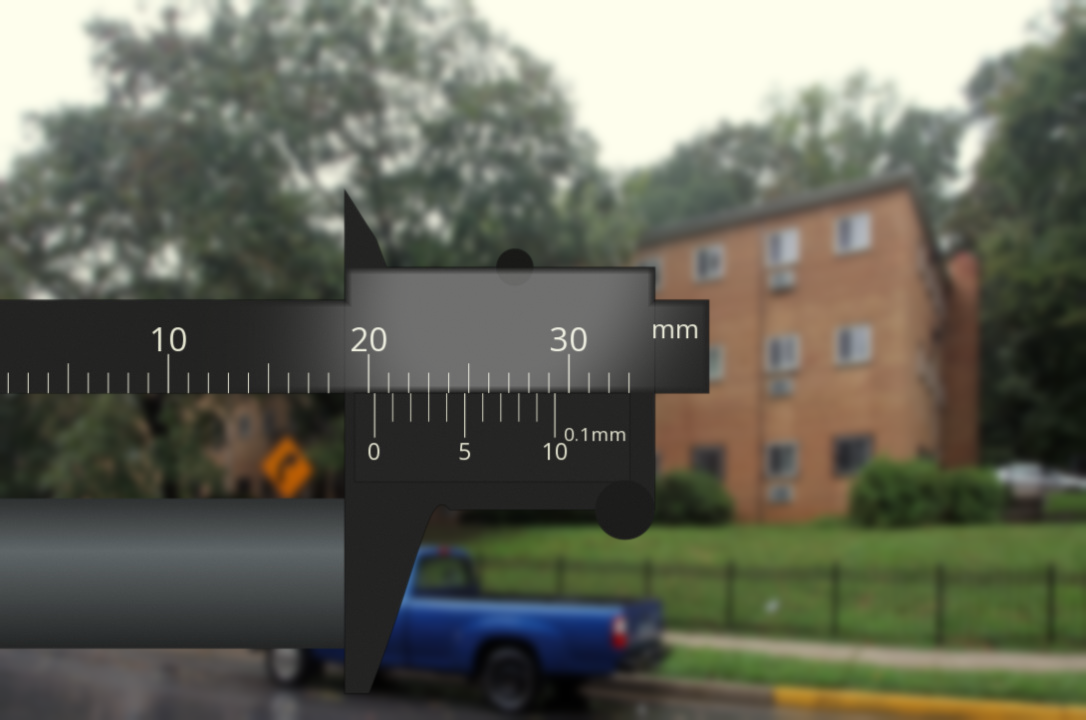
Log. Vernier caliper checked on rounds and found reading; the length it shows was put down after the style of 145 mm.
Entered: 20.3 mm
